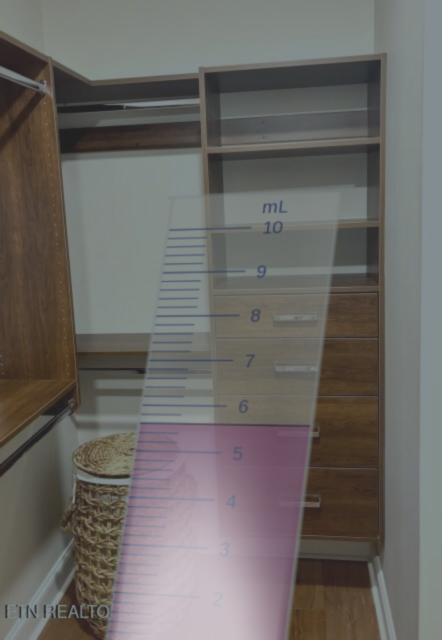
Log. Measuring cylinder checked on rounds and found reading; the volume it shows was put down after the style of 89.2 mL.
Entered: 5.6 mL
